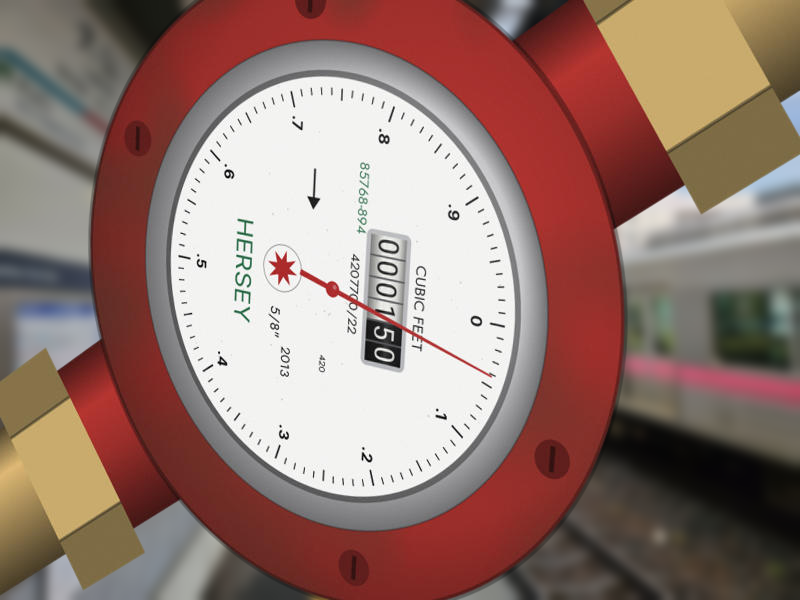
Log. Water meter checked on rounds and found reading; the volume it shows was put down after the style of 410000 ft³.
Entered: 150.04 ft³
